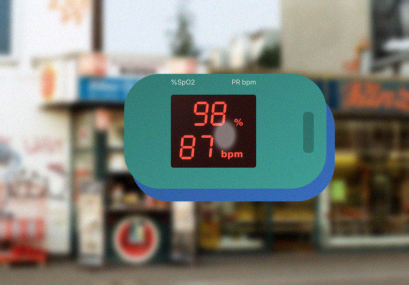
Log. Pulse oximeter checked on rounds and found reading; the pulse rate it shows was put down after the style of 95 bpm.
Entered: 87 bpm
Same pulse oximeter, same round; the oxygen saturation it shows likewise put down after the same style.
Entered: 98 %
